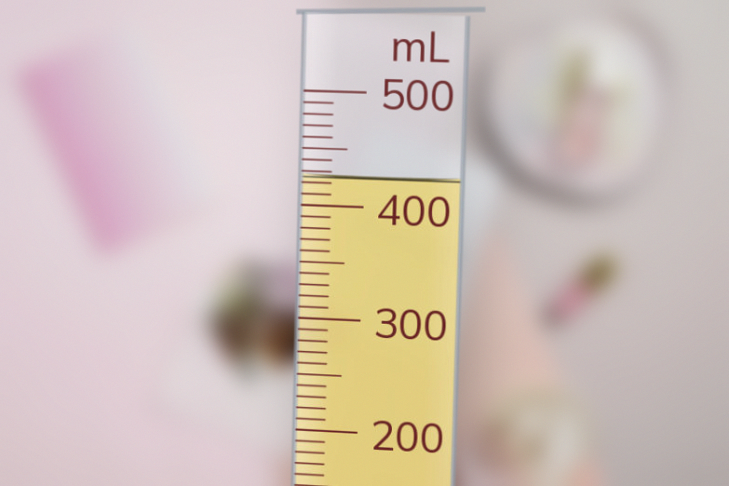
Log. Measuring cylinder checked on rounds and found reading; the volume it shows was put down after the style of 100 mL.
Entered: 425 mL
